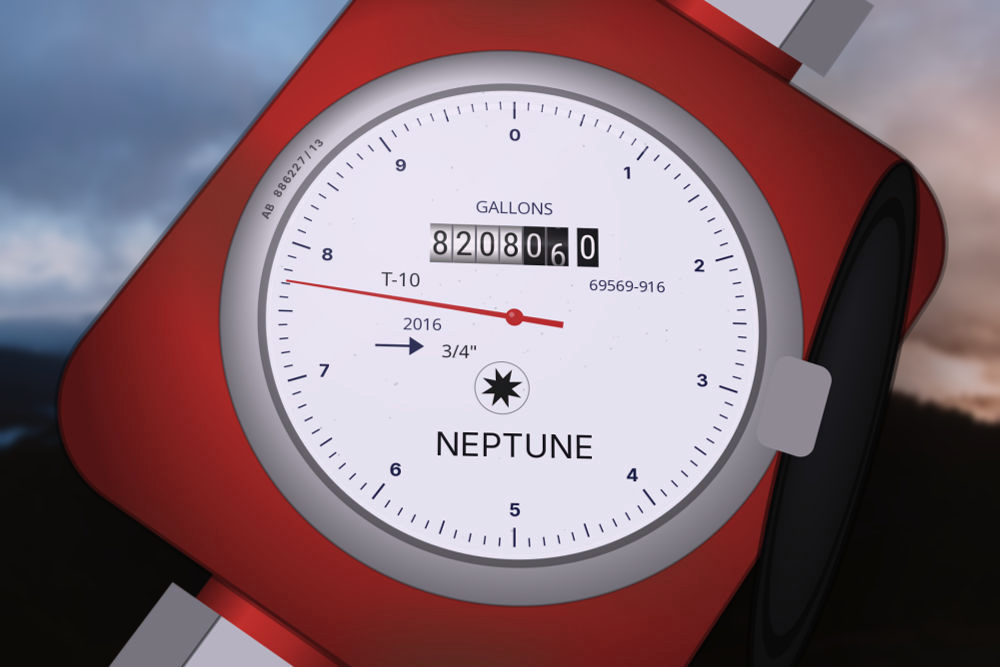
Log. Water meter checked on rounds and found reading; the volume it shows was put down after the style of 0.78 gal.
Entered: 8208057.7 gal
